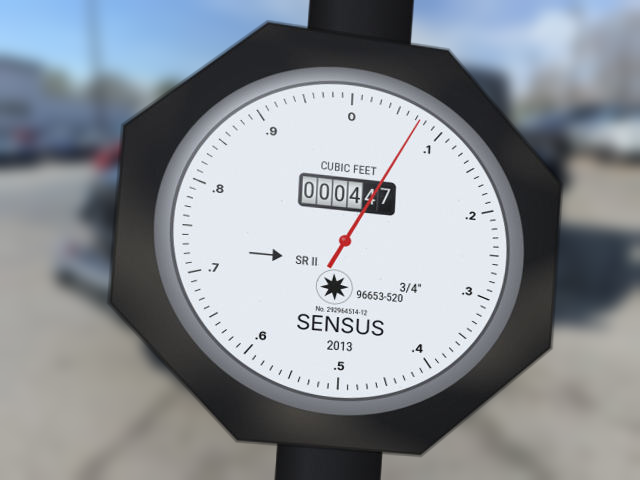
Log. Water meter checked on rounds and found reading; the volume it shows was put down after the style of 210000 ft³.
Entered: 447.07 ft³
